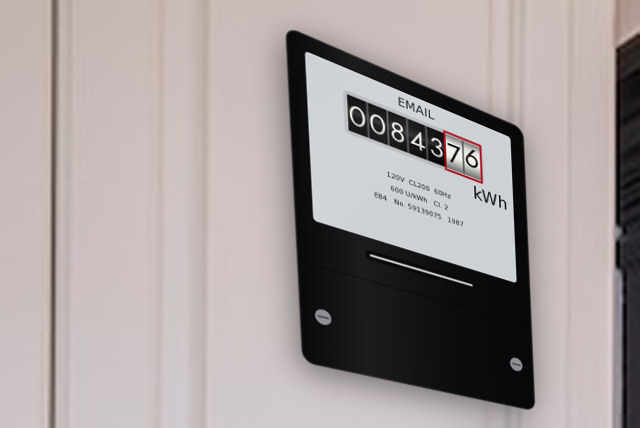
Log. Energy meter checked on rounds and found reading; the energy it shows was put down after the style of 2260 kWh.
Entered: 843.76 kWh
